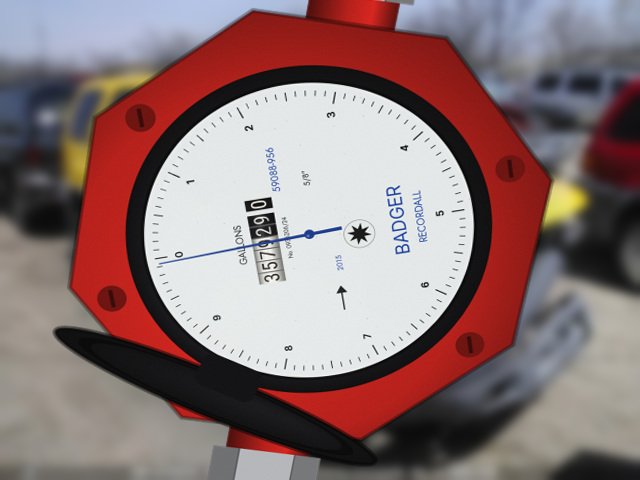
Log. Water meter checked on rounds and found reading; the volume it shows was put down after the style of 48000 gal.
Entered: 3579289.9 gal
